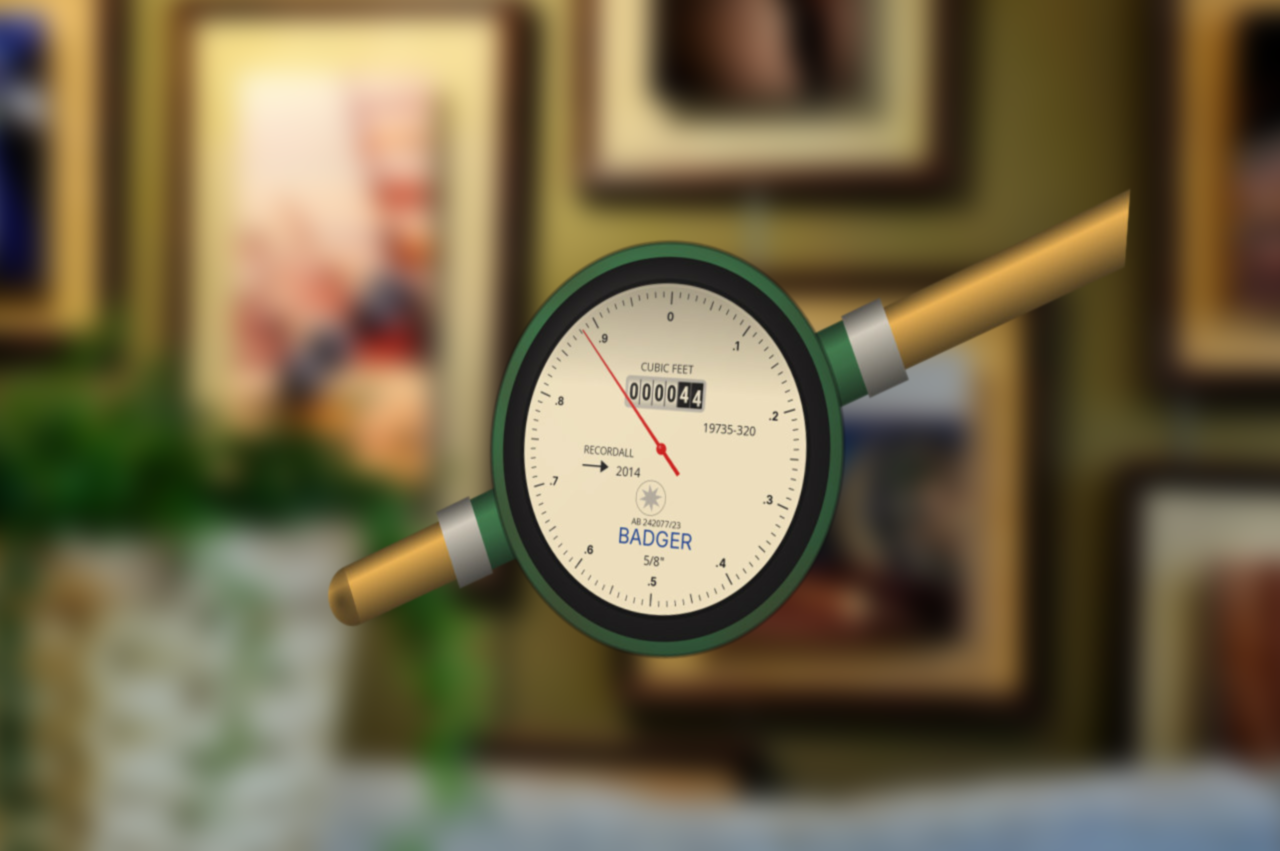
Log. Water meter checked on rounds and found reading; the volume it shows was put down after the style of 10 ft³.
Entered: 43.88 ft³
